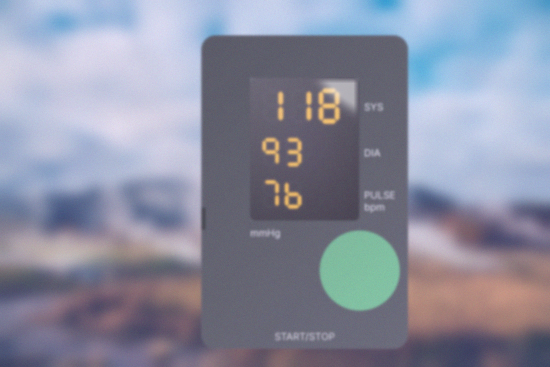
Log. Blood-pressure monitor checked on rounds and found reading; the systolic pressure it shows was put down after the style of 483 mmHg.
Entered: 118 mmHg
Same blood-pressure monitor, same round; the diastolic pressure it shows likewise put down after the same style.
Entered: 93 mmHg
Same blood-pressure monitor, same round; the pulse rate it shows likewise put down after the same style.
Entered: 76 bpm
